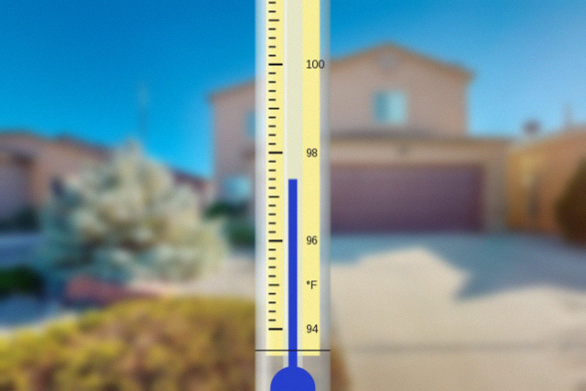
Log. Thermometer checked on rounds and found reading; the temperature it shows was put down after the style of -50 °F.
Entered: 97.4 °F
